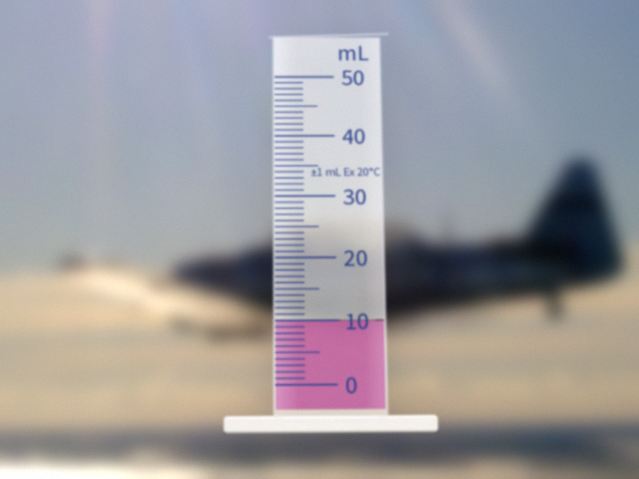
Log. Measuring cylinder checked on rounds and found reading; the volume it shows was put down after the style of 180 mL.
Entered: 10 mL
